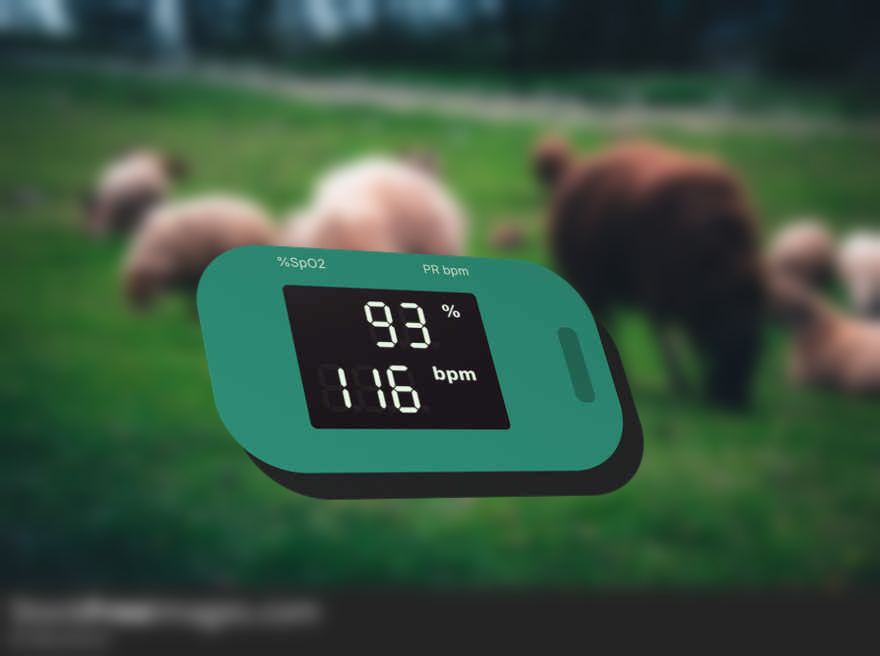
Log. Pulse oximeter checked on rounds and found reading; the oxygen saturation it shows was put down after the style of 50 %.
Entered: 93 %
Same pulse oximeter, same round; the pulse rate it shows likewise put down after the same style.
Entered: 116 bpm
